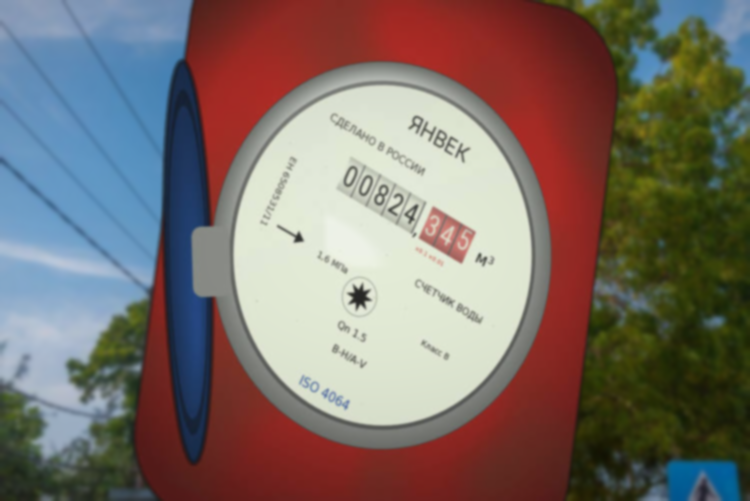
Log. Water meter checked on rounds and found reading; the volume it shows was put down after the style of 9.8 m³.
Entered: 824.345 m³
